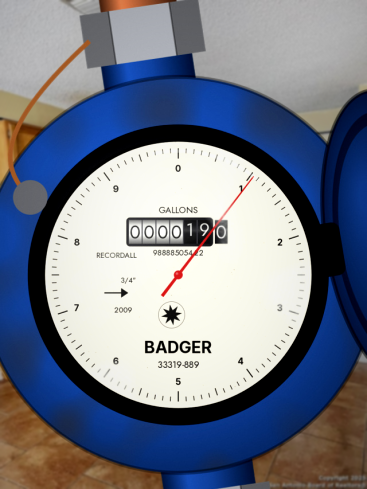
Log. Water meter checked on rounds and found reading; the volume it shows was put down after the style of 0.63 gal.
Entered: 191.0 gal
